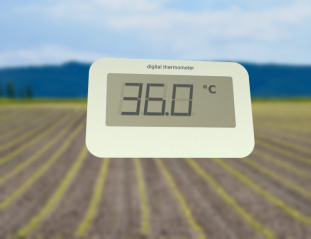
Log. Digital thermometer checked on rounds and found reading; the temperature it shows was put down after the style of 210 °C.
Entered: 36.0 °C
